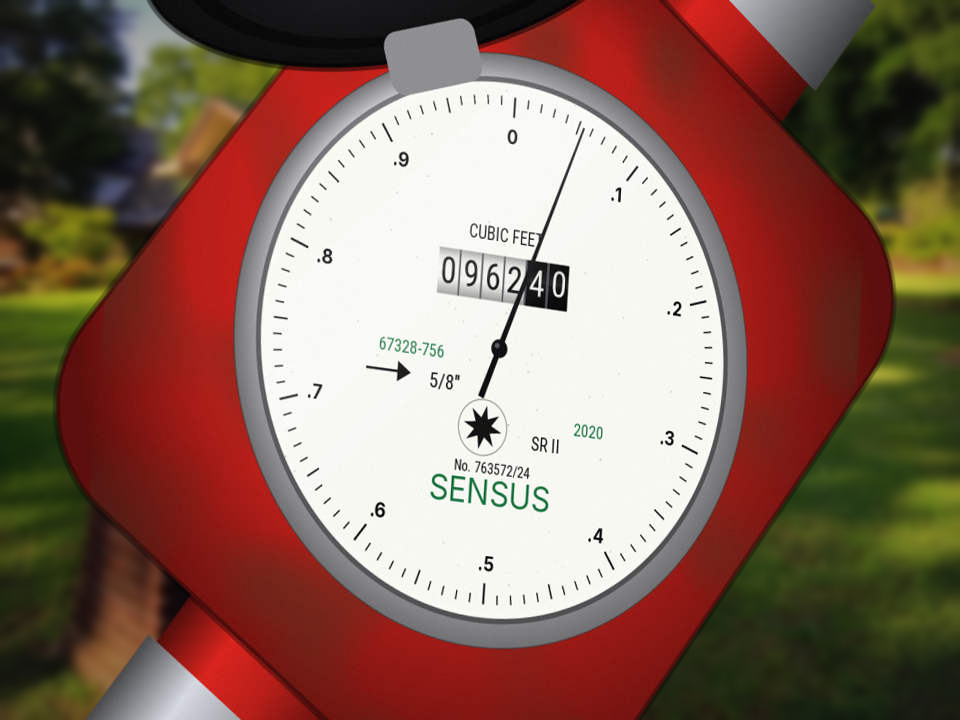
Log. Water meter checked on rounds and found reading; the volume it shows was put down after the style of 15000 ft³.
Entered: 96240.05 ft³
